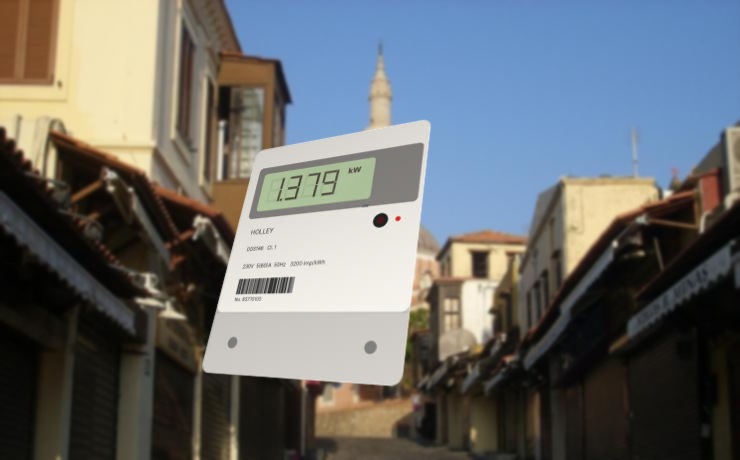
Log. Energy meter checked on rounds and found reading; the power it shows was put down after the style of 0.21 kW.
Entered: 1.379 kW
